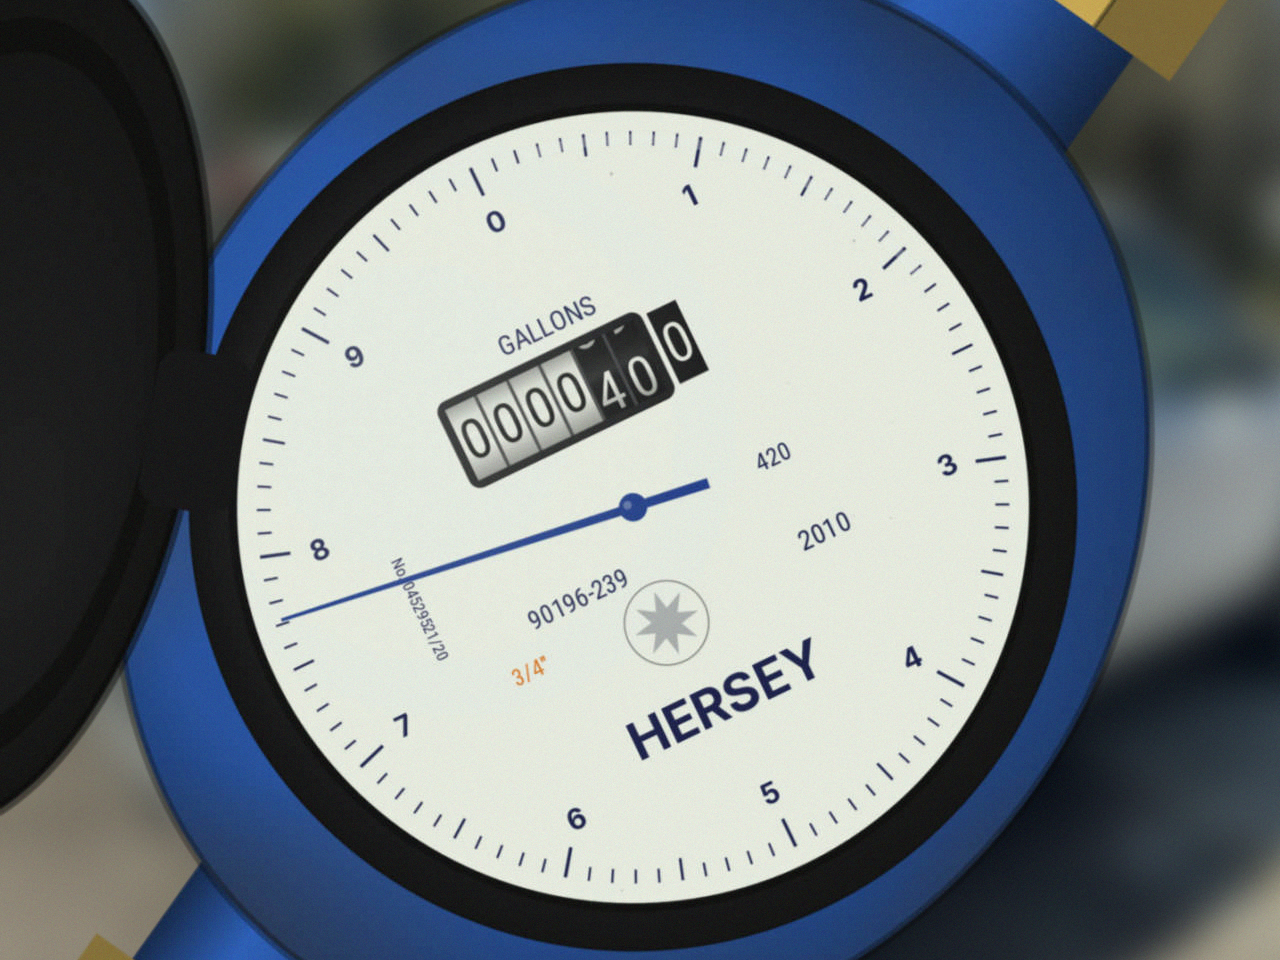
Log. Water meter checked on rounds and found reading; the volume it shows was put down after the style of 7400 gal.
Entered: 397.7 gal
